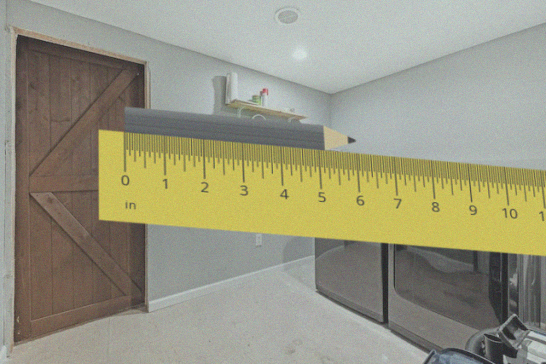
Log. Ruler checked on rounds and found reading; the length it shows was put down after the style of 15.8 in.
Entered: 6 in
